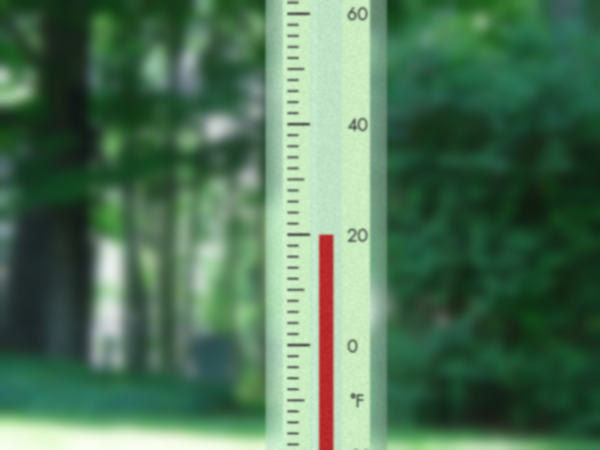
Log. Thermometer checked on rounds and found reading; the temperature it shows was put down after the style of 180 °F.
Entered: 20 °F
